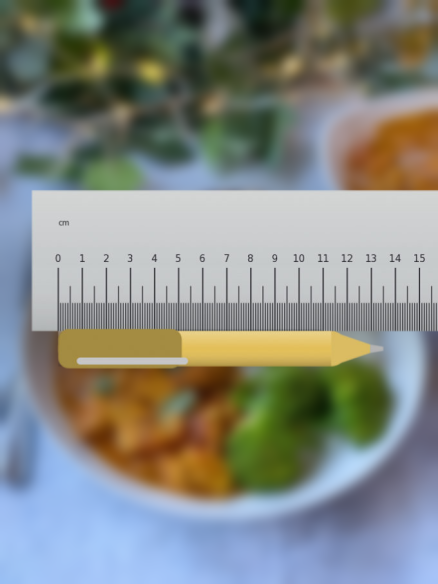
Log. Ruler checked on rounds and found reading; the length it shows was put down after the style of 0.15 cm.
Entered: 13.5 cm
